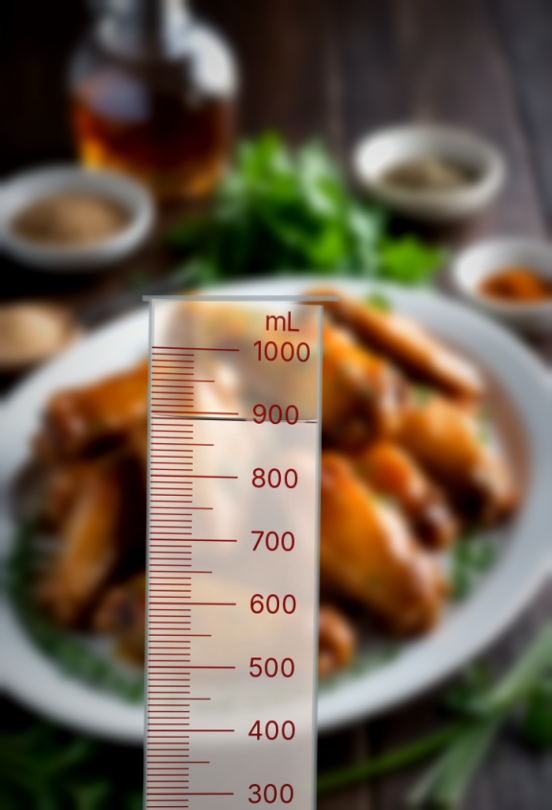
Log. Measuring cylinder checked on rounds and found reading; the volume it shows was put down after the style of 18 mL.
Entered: 890 mL
